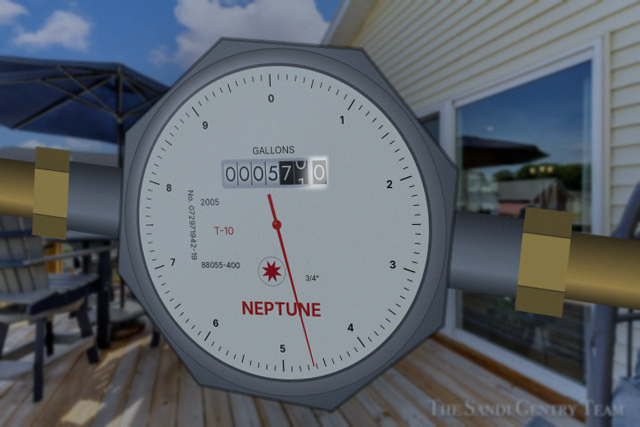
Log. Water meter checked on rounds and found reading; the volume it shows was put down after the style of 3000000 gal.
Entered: 5704.6 gal
